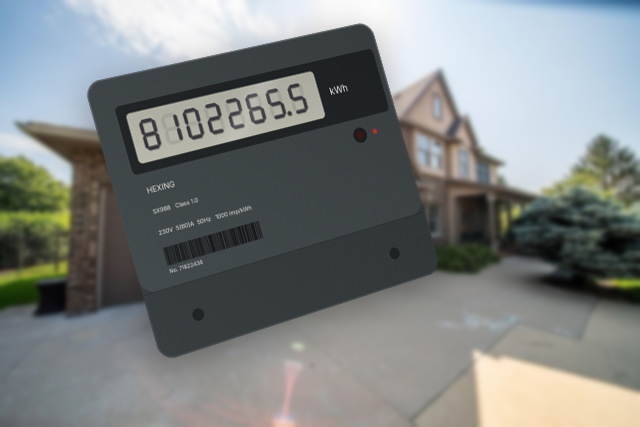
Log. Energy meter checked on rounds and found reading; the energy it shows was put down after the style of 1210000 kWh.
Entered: 8102265.5 kWh
